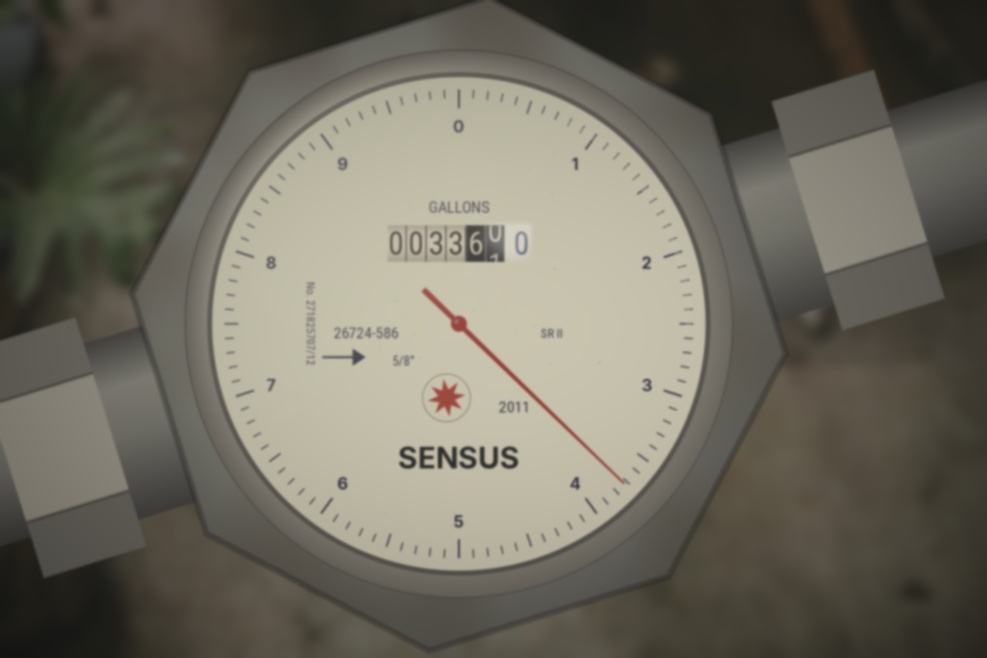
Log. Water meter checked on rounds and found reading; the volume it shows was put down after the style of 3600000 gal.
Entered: 33603.7 gal
